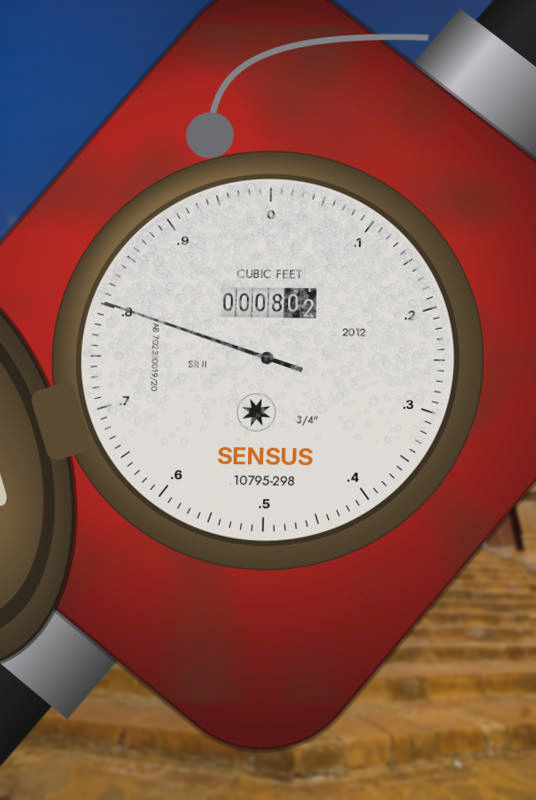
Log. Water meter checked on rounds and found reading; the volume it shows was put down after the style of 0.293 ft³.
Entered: 801.80 ft³
